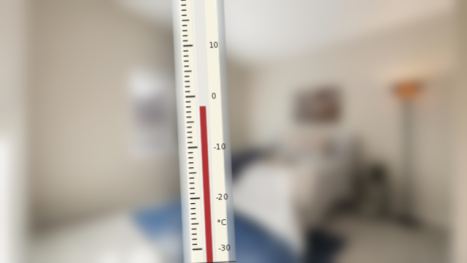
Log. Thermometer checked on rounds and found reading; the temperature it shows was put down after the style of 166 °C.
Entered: -2 °C
